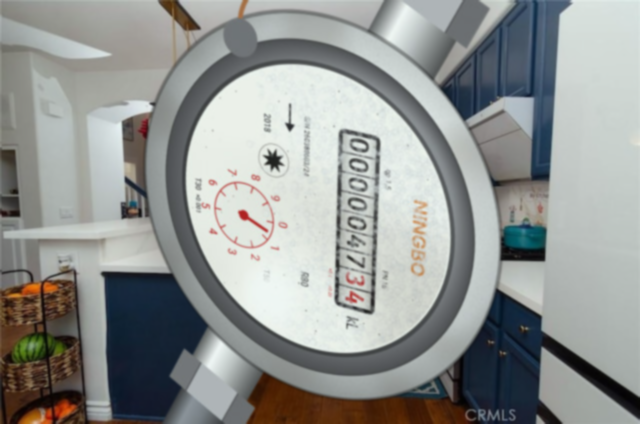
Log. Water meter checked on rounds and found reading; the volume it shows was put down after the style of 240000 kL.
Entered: 47.340 kL
